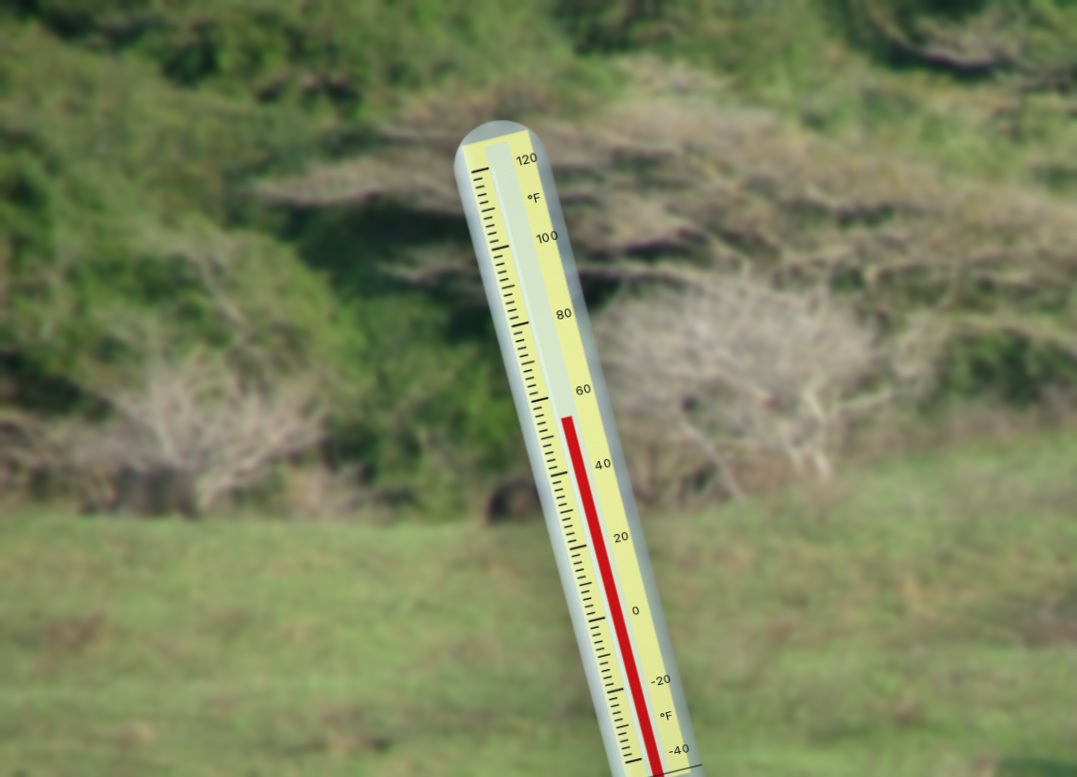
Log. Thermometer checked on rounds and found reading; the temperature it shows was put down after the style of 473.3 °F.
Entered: 54 °F
